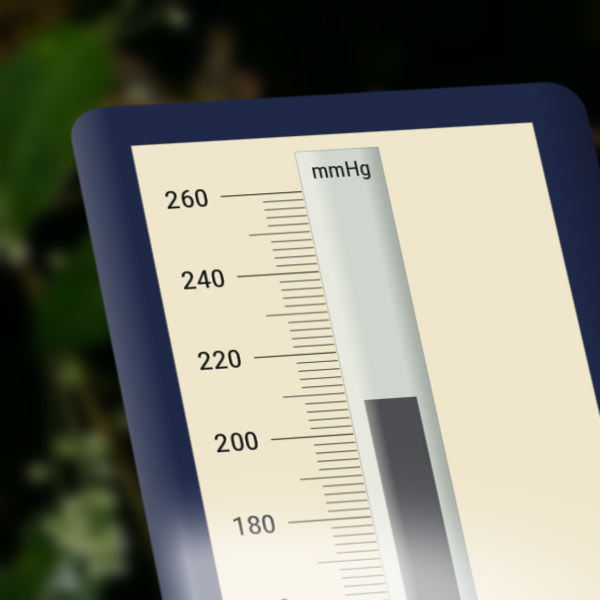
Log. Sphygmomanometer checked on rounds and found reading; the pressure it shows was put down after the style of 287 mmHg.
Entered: 208 mmHg
